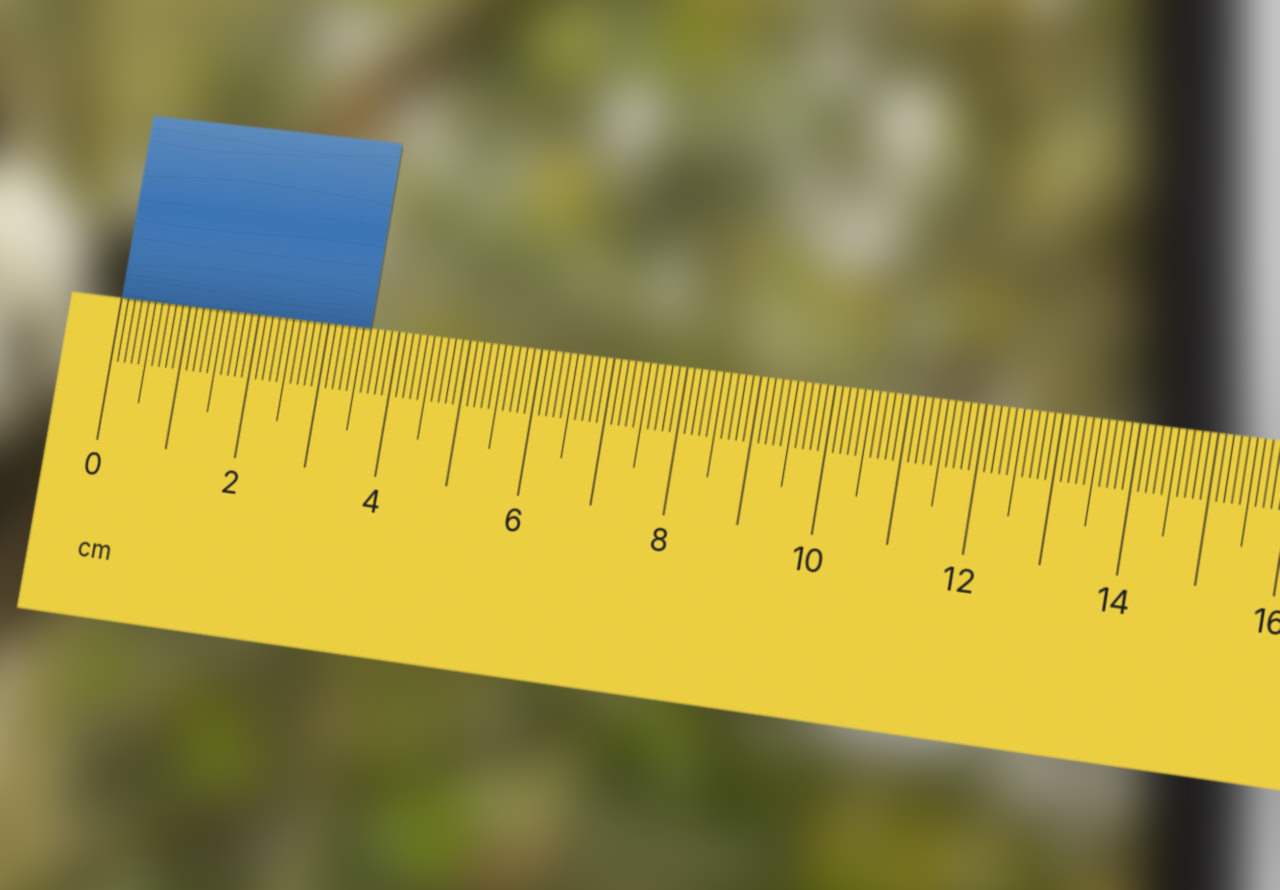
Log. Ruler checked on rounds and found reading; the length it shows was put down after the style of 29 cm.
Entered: 3.6 cm
